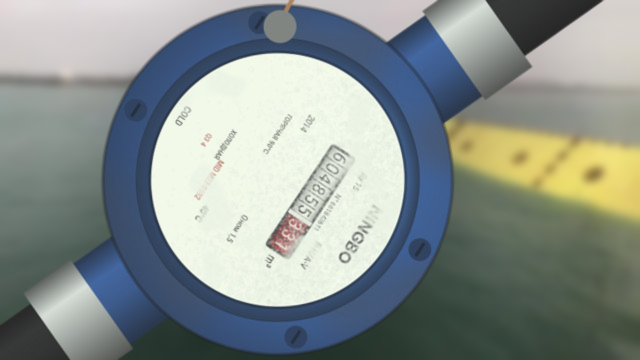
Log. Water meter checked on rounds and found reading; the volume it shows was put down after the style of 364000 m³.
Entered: 604855.331 m³
